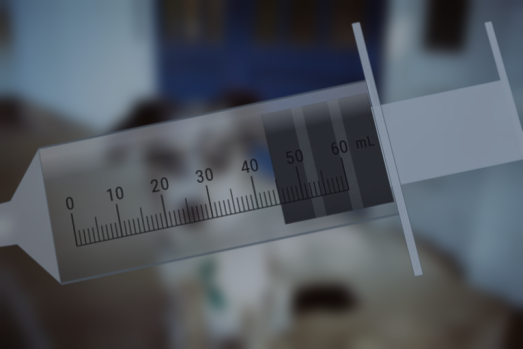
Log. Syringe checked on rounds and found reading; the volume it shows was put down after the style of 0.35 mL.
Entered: 45 mL
